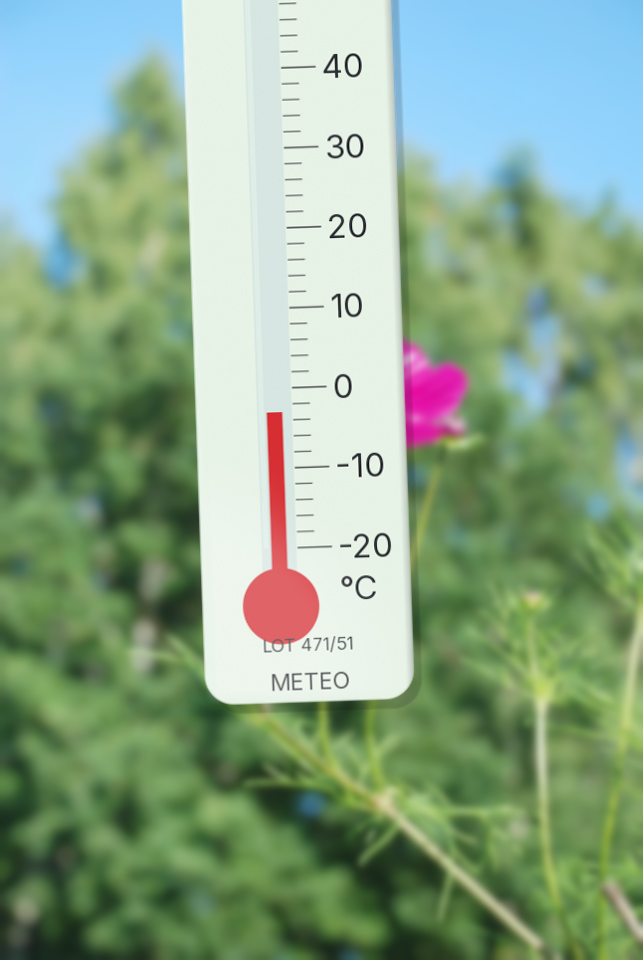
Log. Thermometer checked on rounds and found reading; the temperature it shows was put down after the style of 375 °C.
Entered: -3 °C
